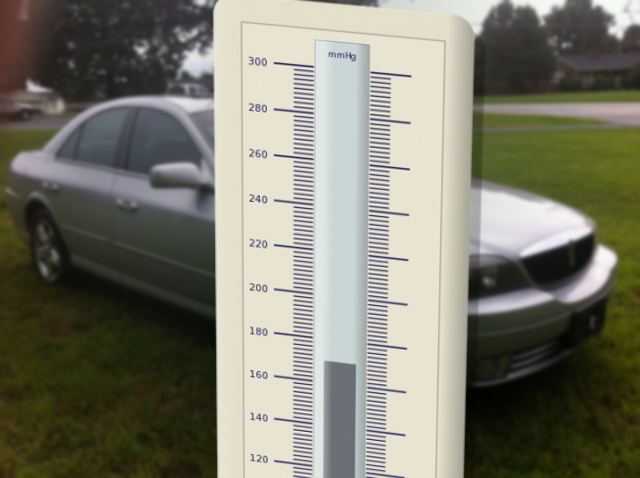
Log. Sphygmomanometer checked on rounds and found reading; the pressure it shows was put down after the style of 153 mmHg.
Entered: 170 mmHg
